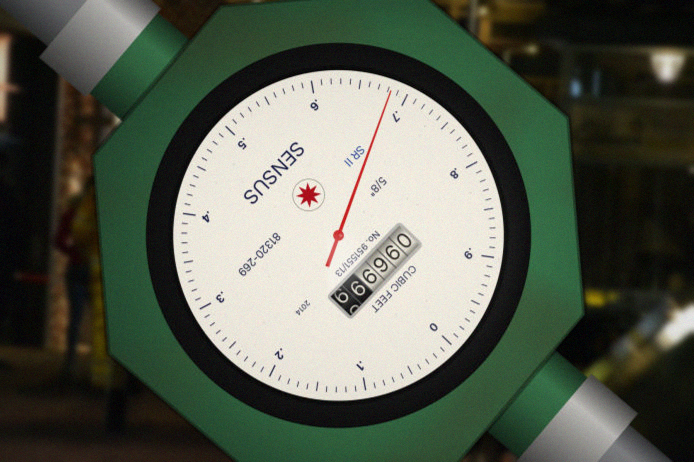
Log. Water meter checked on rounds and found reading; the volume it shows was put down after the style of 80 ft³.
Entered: 96998.68 ft³
